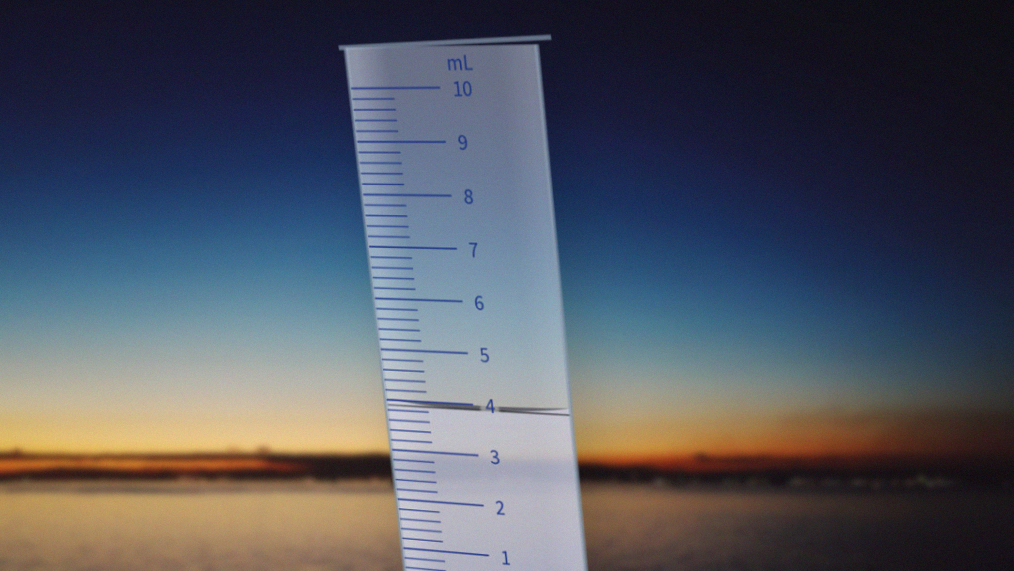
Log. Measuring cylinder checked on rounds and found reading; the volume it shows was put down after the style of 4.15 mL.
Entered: 3.9 mL
